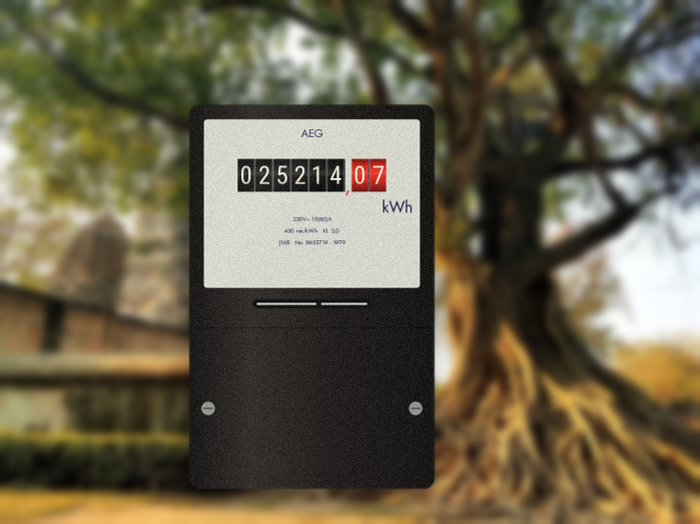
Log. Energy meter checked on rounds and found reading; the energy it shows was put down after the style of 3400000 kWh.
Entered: 25214.07 kWh
